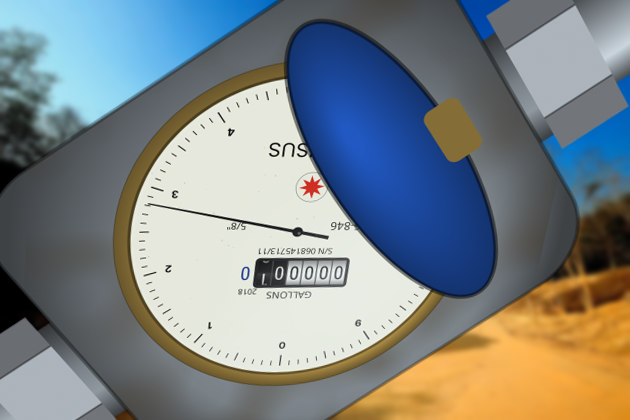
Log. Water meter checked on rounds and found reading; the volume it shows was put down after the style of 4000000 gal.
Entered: 12.8 gal
